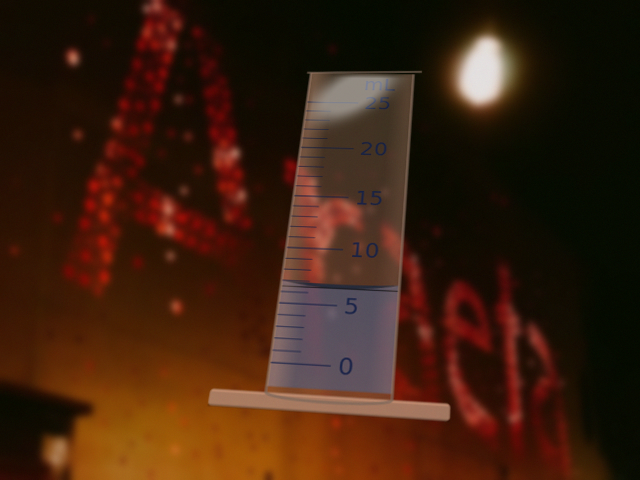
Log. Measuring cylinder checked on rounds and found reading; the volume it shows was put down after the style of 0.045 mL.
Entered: 6.5 mL
